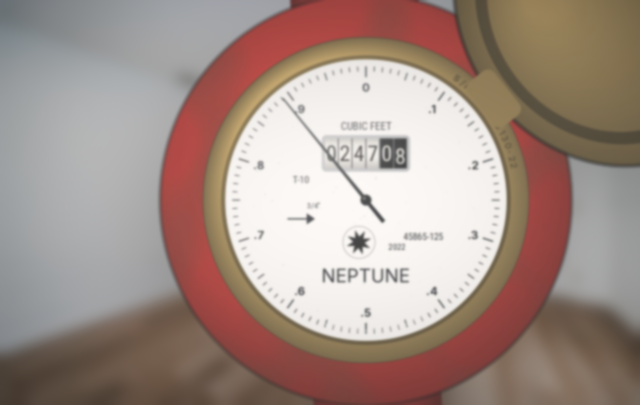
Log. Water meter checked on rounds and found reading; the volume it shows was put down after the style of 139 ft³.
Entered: 24707.89 ft³
